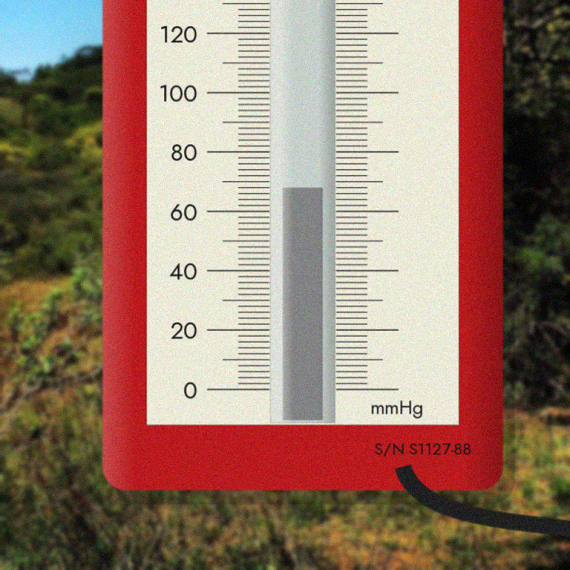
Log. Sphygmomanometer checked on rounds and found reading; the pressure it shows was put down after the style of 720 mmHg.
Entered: 68 mmHg
